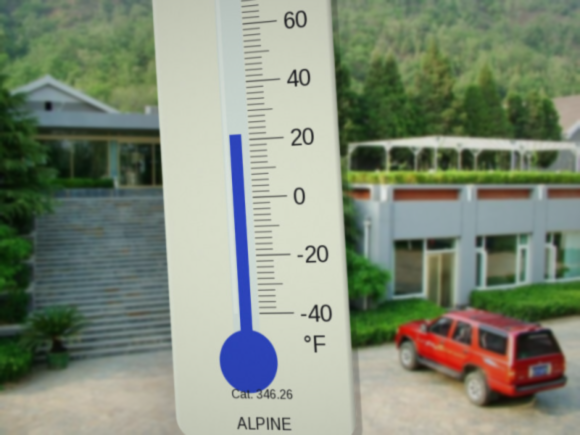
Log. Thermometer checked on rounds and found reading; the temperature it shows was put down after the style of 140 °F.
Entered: 22 °F
